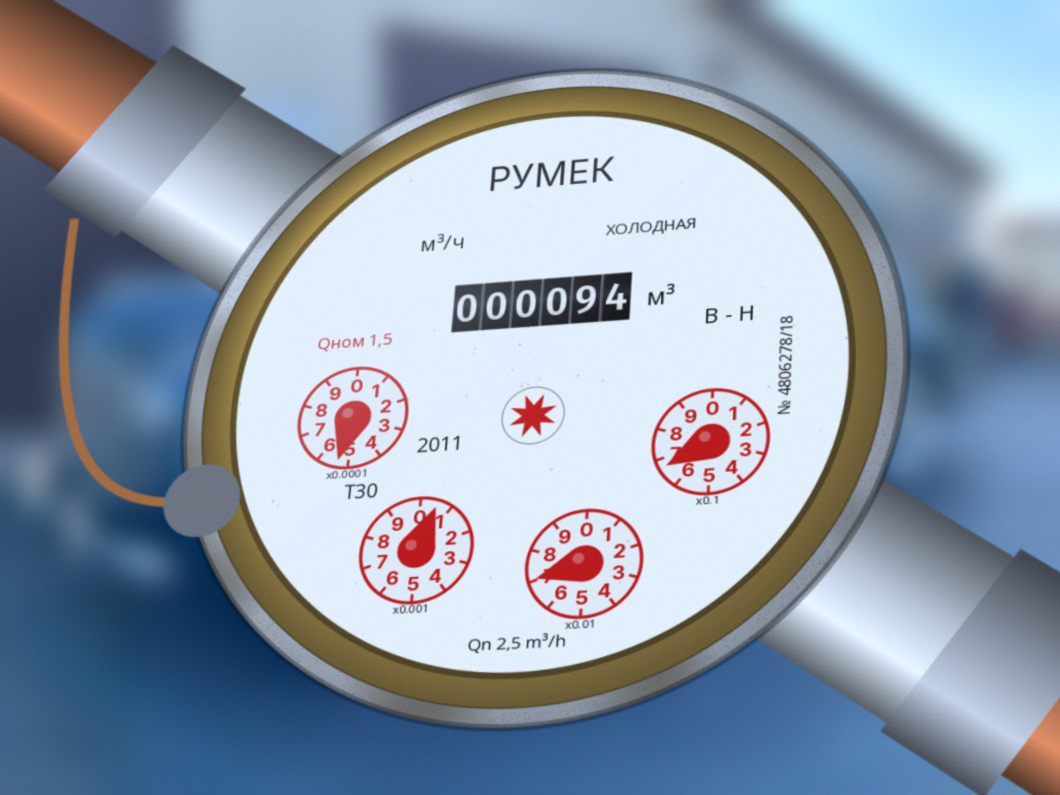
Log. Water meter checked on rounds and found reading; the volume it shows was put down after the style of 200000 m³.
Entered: 94.6705 m³
